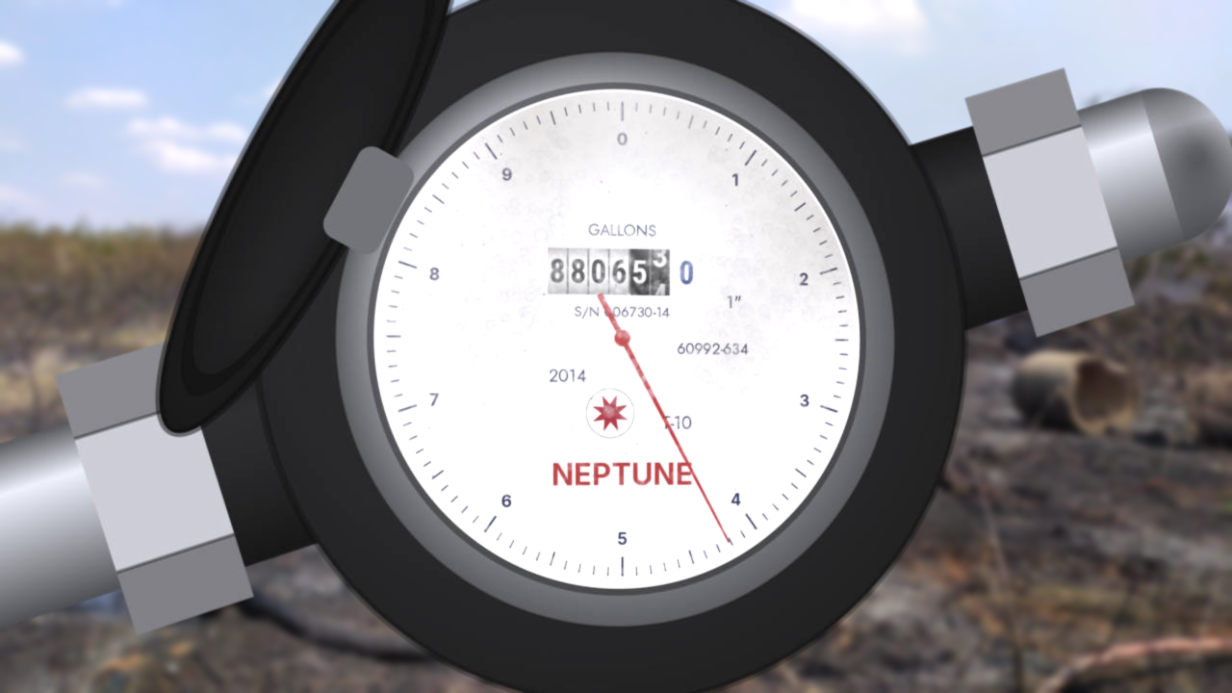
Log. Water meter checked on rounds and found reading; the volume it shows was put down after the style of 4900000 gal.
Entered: 8806534.2 gal
